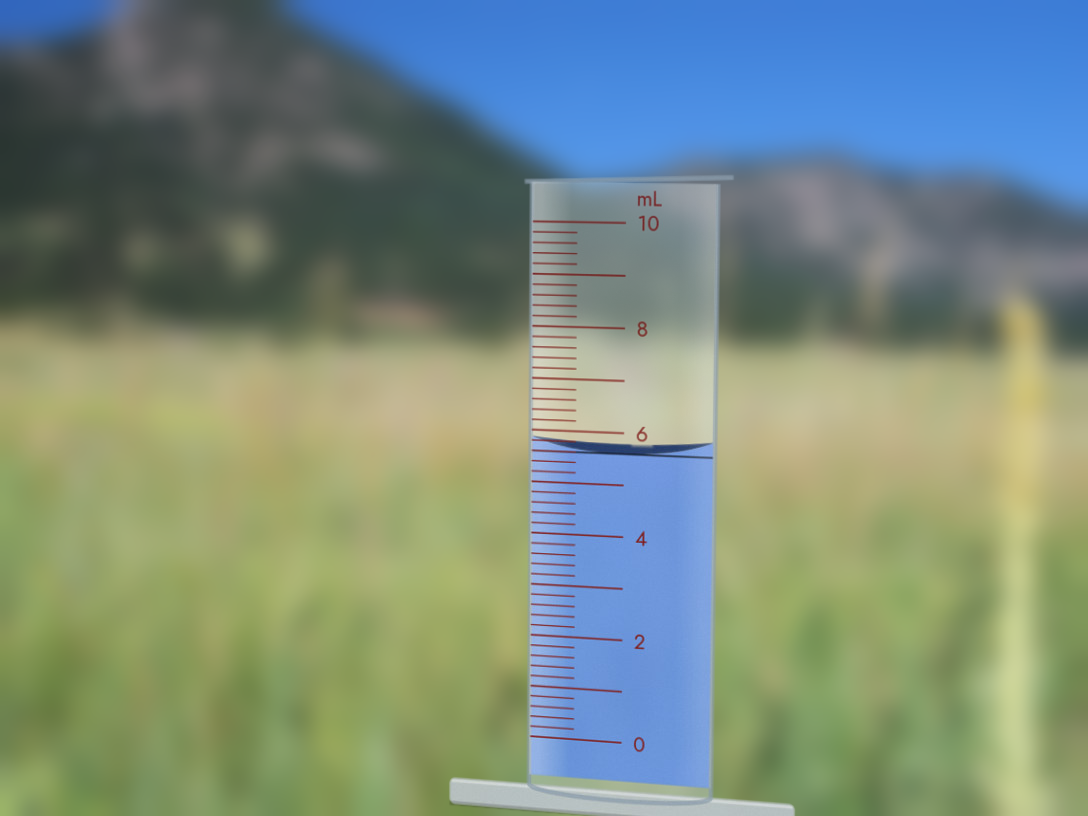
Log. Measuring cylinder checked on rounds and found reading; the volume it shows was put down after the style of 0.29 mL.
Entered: 5.6 mL
